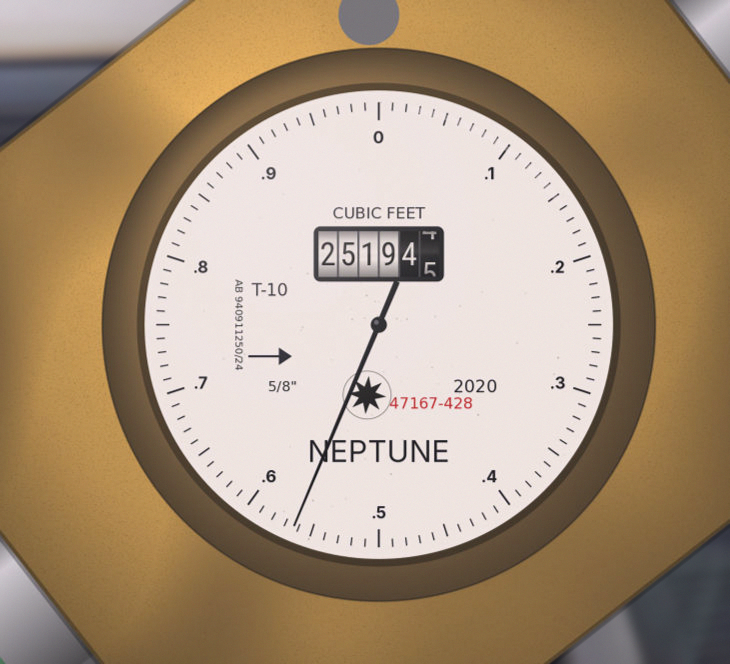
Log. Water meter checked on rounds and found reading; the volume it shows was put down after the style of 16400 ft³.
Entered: 251944.56 ft³
